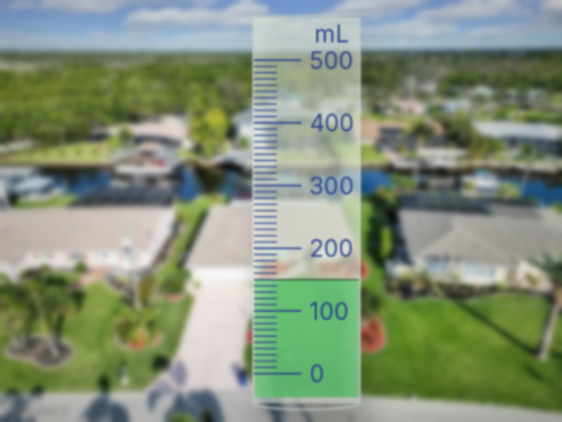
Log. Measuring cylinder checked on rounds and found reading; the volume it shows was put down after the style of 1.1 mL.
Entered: 150 mL
